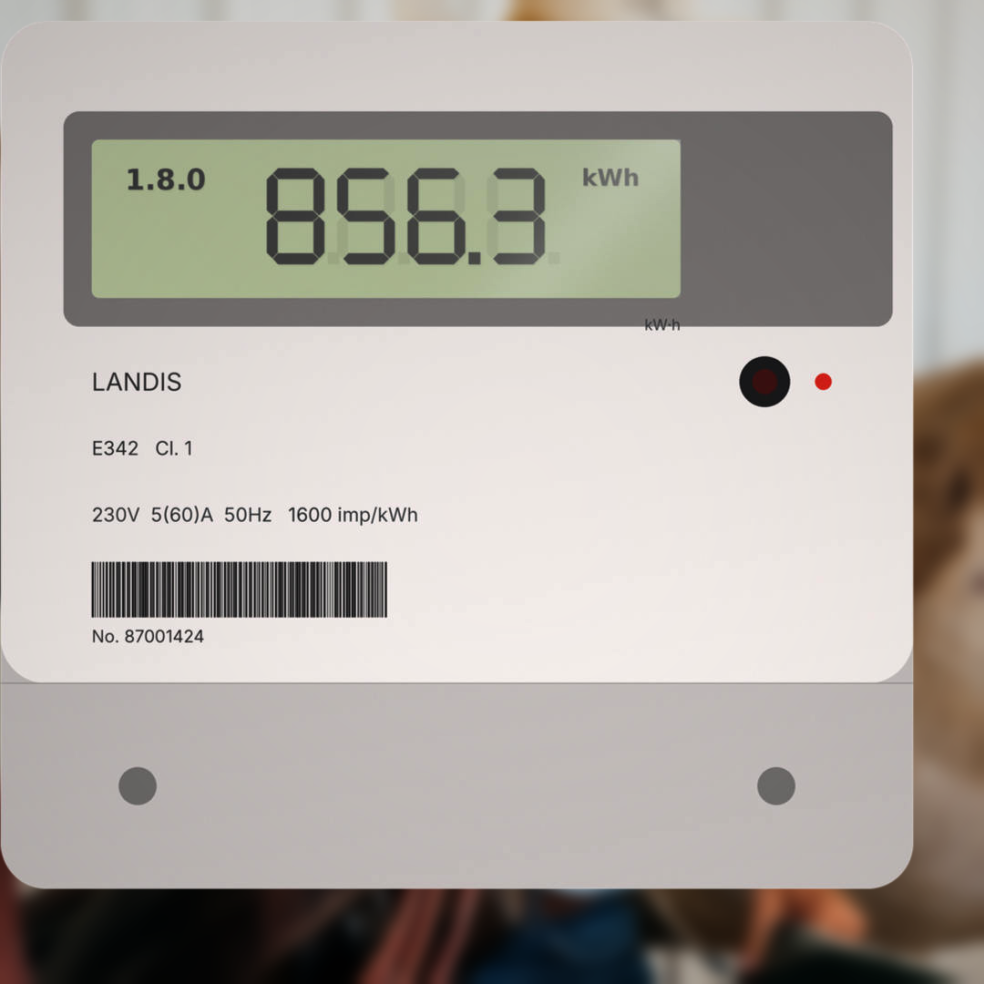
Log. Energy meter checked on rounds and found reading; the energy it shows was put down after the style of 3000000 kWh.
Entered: 856.3 kWh
